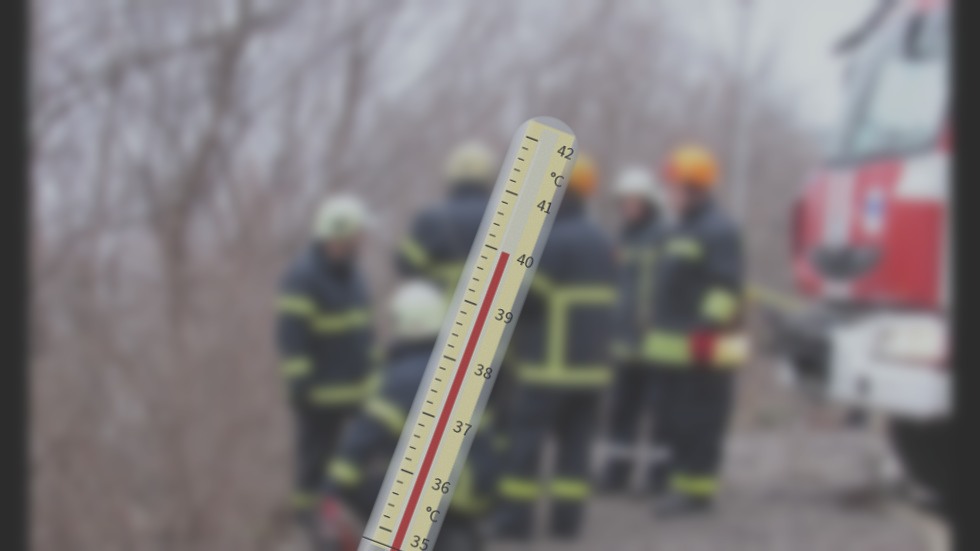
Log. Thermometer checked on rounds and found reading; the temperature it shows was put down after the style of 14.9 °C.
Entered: 40 °C
